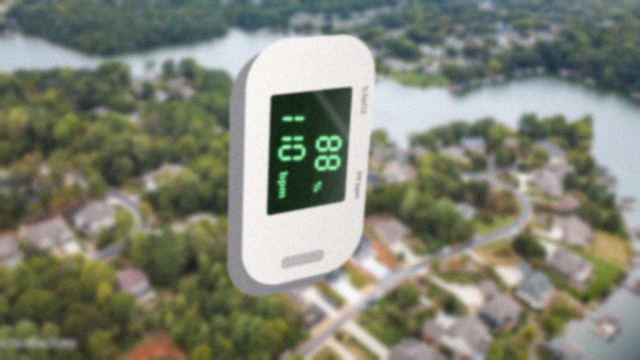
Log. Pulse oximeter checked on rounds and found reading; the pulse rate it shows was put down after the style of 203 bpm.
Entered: 110 bpm
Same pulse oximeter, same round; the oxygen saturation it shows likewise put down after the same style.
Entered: 88 %
